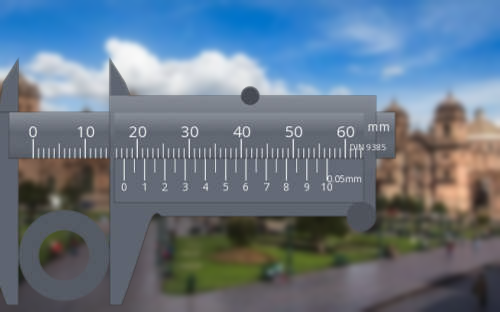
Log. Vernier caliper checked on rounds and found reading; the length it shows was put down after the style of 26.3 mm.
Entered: 17.5 mm
